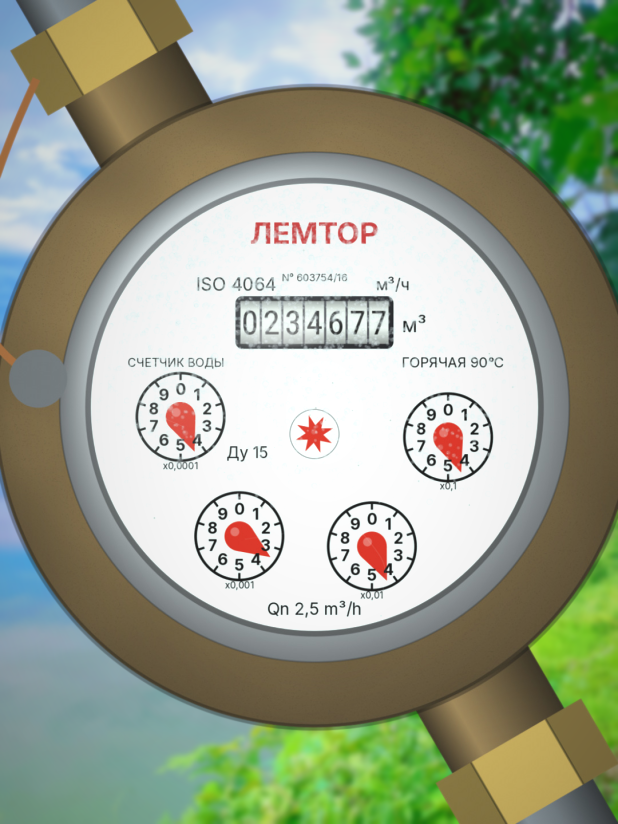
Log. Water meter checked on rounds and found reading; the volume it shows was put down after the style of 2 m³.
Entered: 234677.4434 m³
